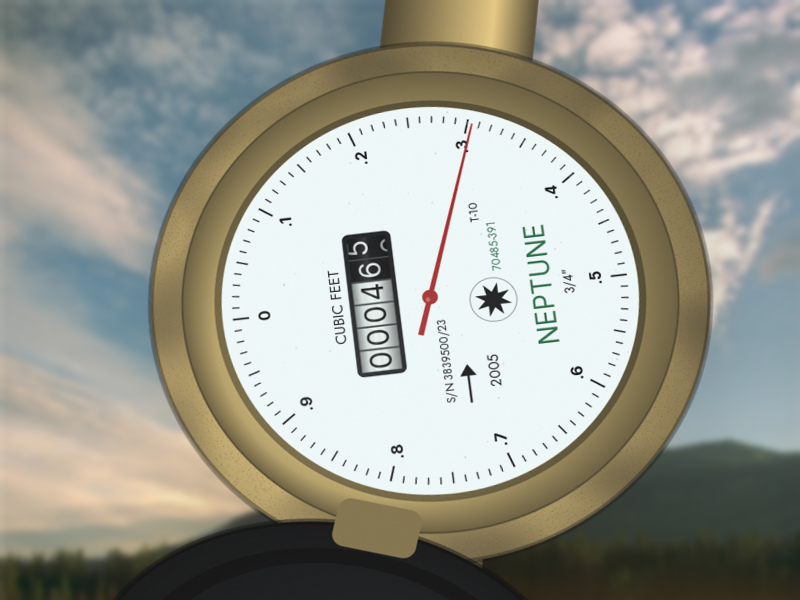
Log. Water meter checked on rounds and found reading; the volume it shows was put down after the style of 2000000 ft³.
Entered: 465.30 ft³
